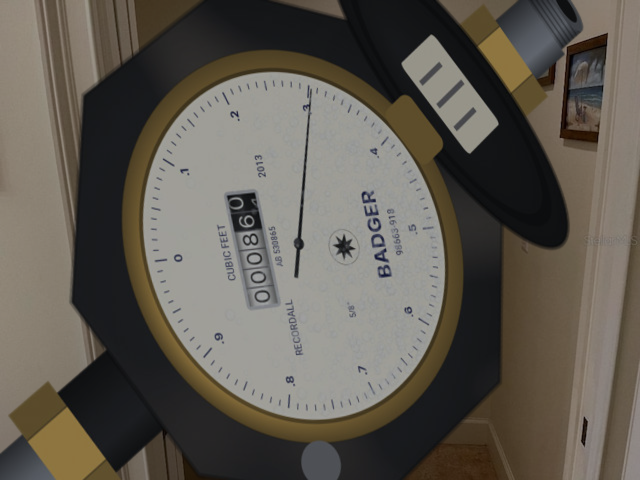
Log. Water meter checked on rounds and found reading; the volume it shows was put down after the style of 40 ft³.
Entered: 860.30 ft³
